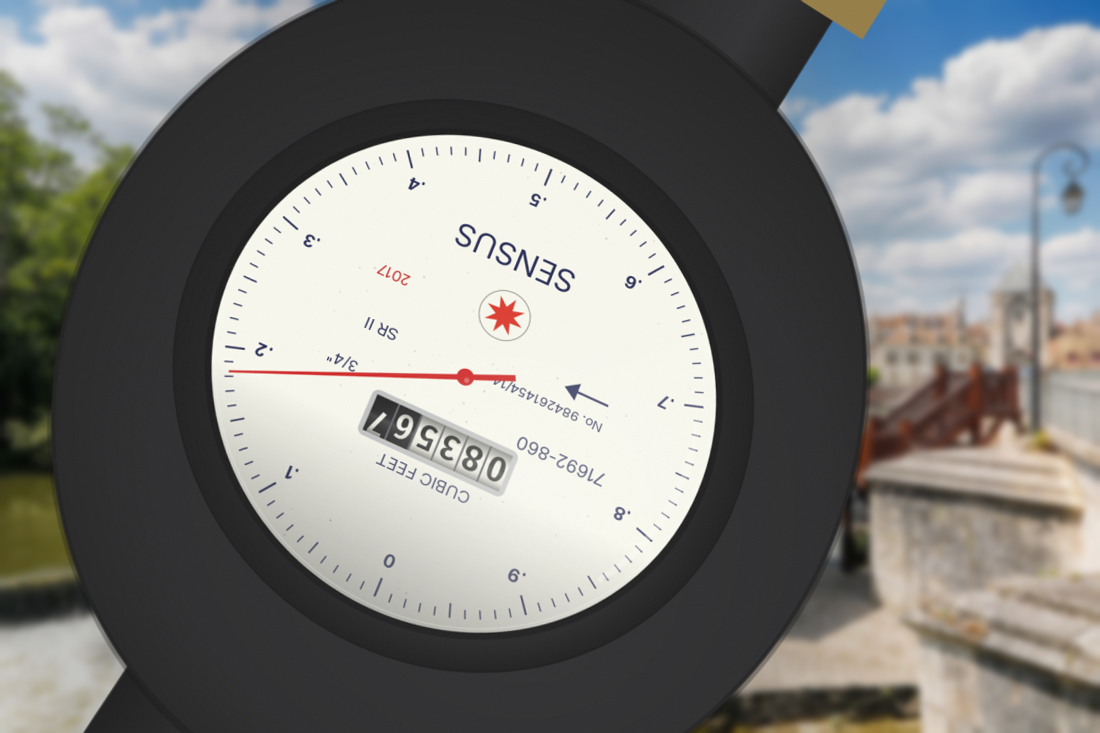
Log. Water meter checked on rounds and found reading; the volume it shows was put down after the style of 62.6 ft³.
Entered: 83567.18 ft³
